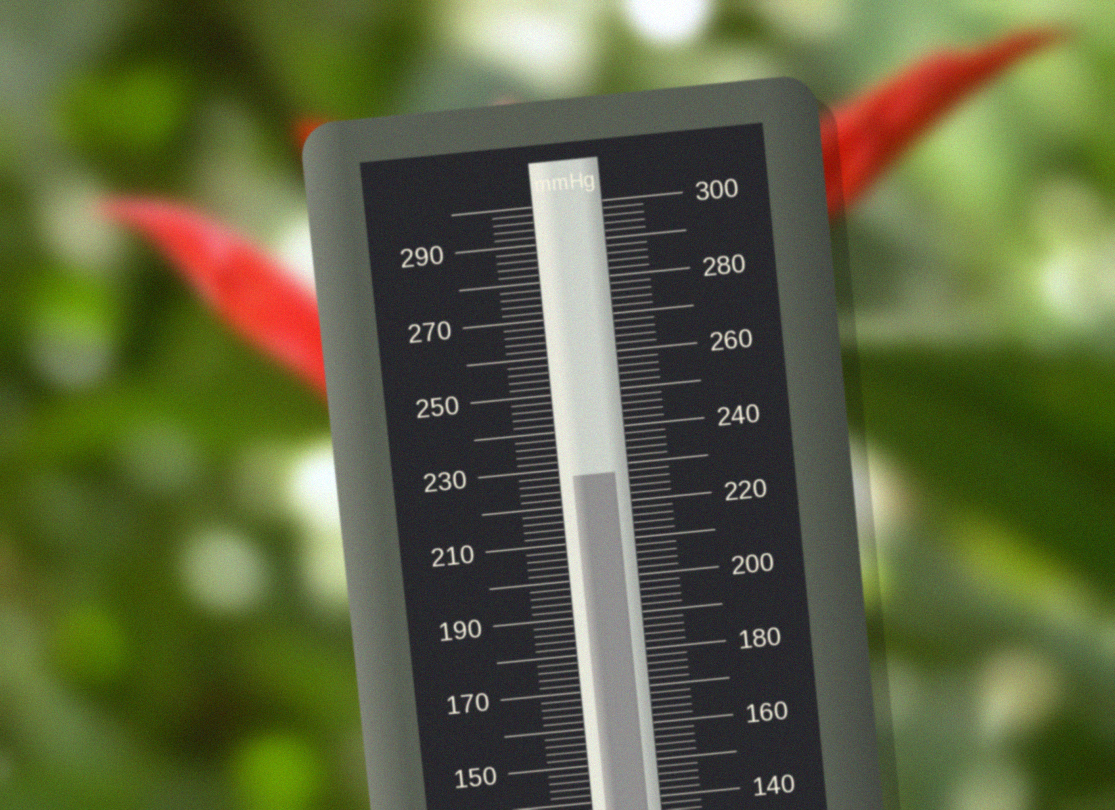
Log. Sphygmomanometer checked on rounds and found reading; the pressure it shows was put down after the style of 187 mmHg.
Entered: 228 mmHg
